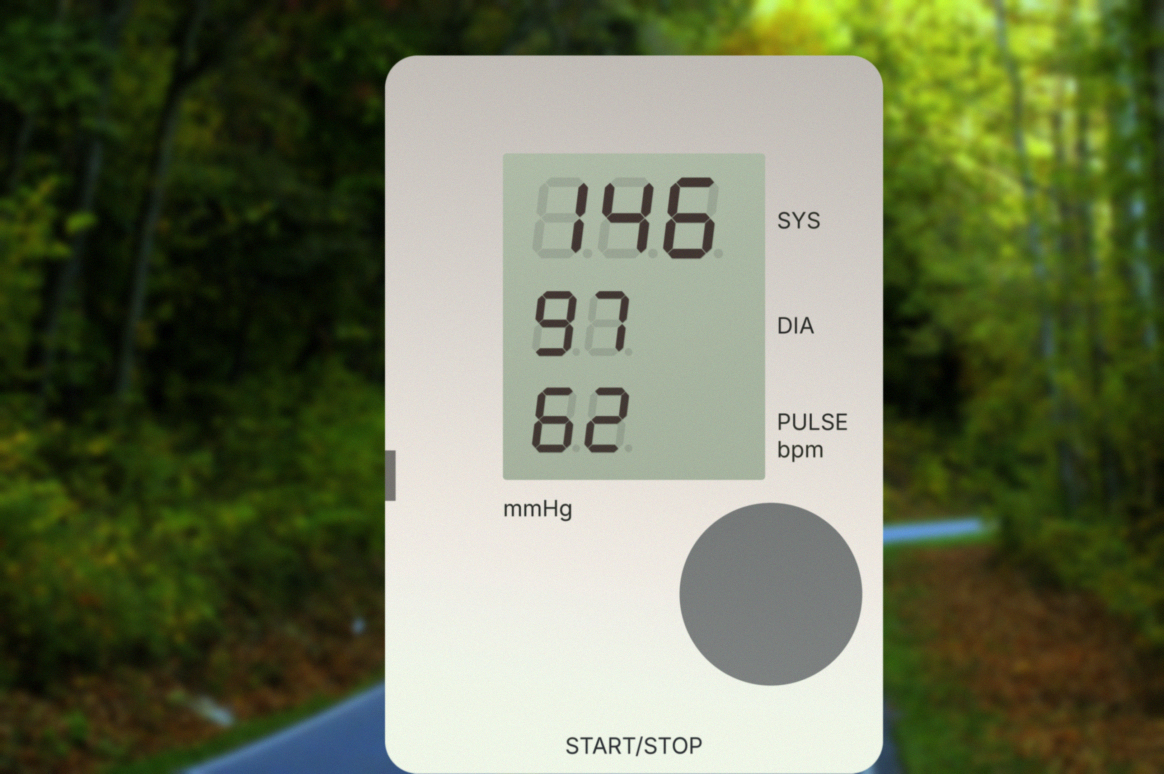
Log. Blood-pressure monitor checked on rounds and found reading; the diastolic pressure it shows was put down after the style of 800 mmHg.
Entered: 97 mmHg
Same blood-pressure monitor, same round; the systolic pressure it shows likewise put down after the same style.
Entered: 146 mmHg
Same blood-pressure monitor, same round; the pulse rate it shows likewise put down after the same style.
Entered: 62 bpm
